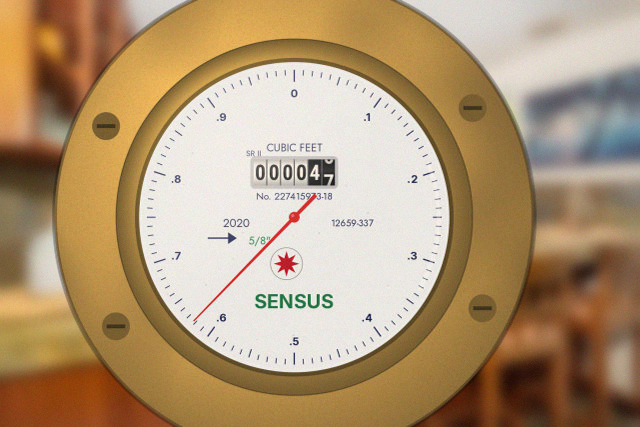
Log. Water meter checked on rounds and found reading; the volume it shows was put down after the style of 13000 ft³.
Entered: 46.62 ft³
